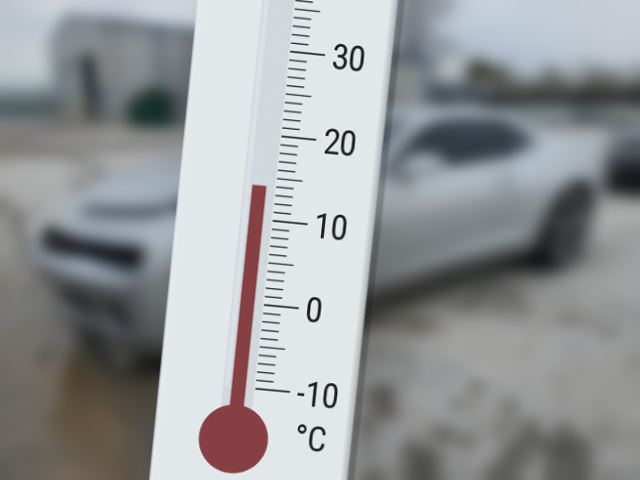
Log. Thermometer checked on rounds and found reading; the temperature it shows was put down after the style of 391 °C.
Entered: 14 °C
